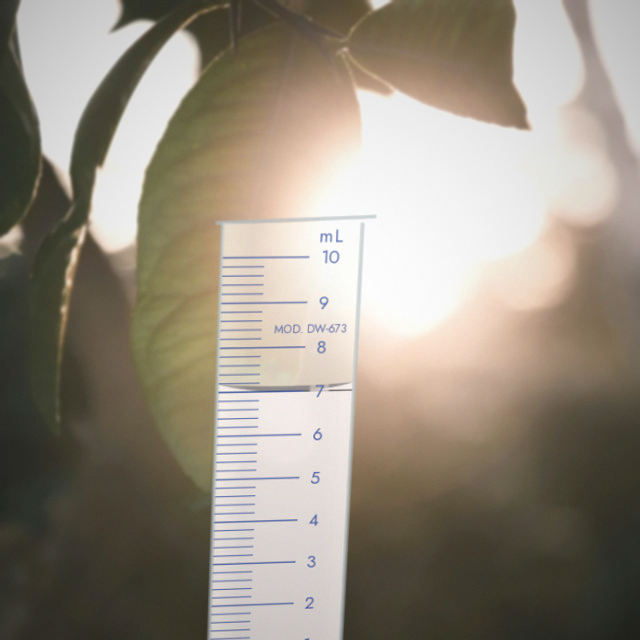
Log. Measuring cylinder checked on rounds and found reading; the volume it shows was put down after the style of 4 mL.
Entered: 7 mL
